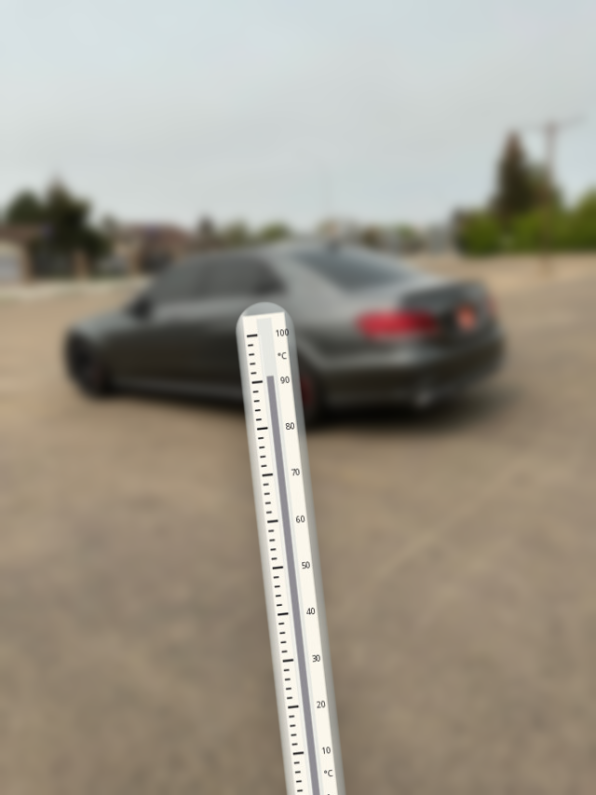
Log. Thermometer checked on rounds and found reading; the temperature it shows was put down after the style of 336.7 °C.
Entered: 91 °C
